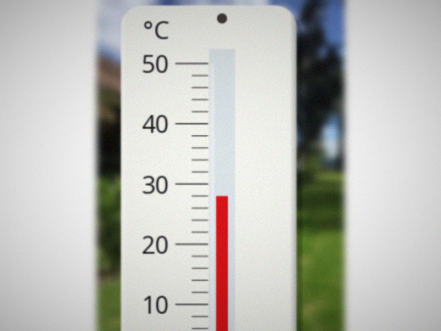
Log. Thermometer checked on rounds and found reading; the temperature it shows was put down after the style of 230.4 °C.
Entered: 28 °C
